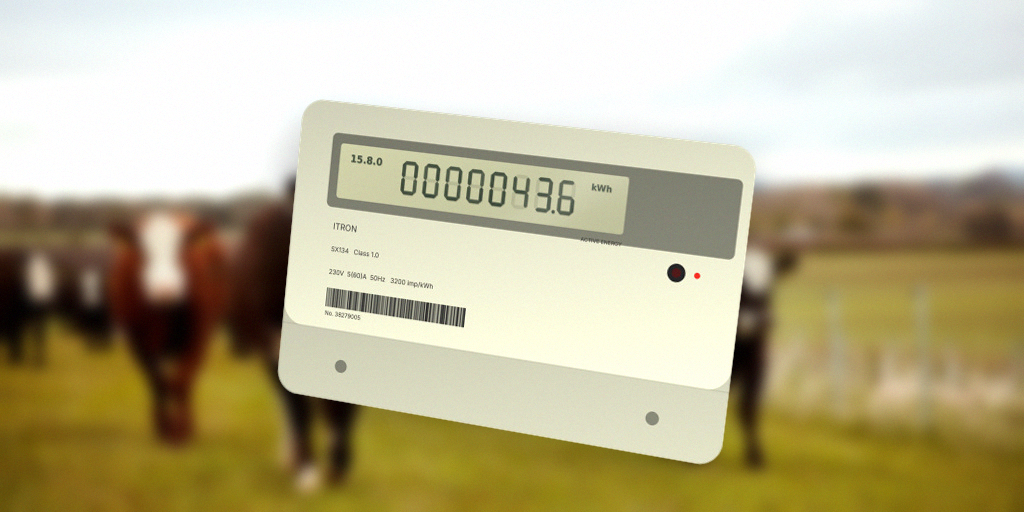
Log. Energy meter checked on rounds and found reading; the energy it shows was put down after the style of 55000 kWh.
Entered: 43.6 kWh
